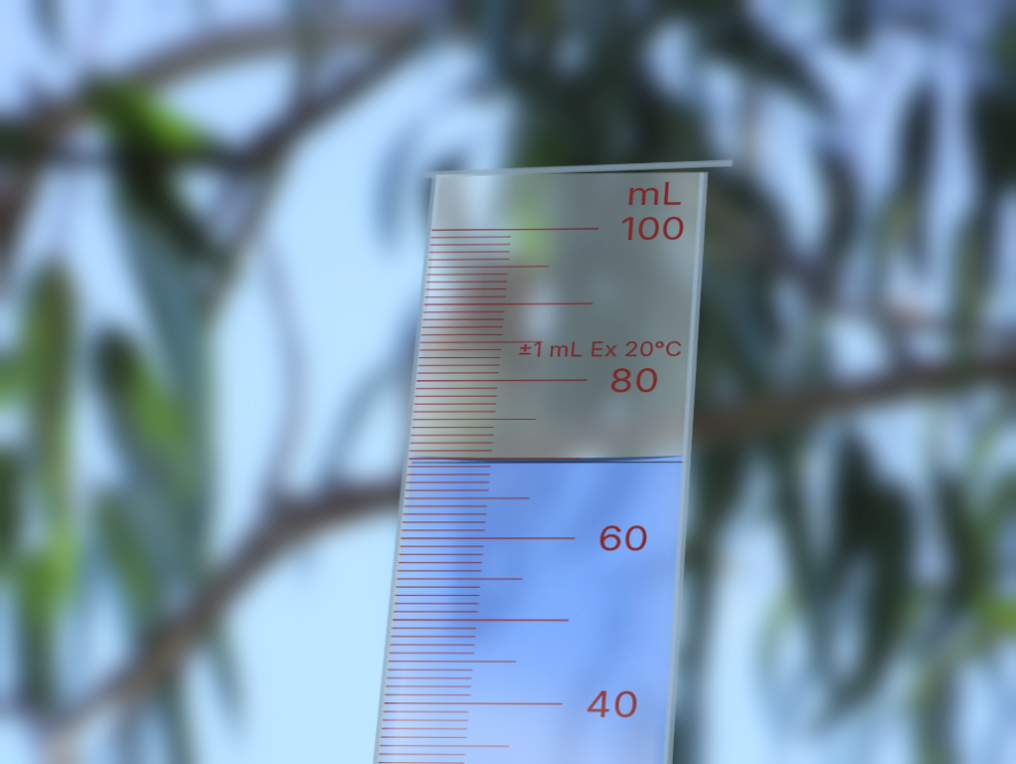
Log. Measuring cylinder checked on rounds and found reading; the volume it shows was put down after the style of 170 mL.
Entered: 69.5 mL
